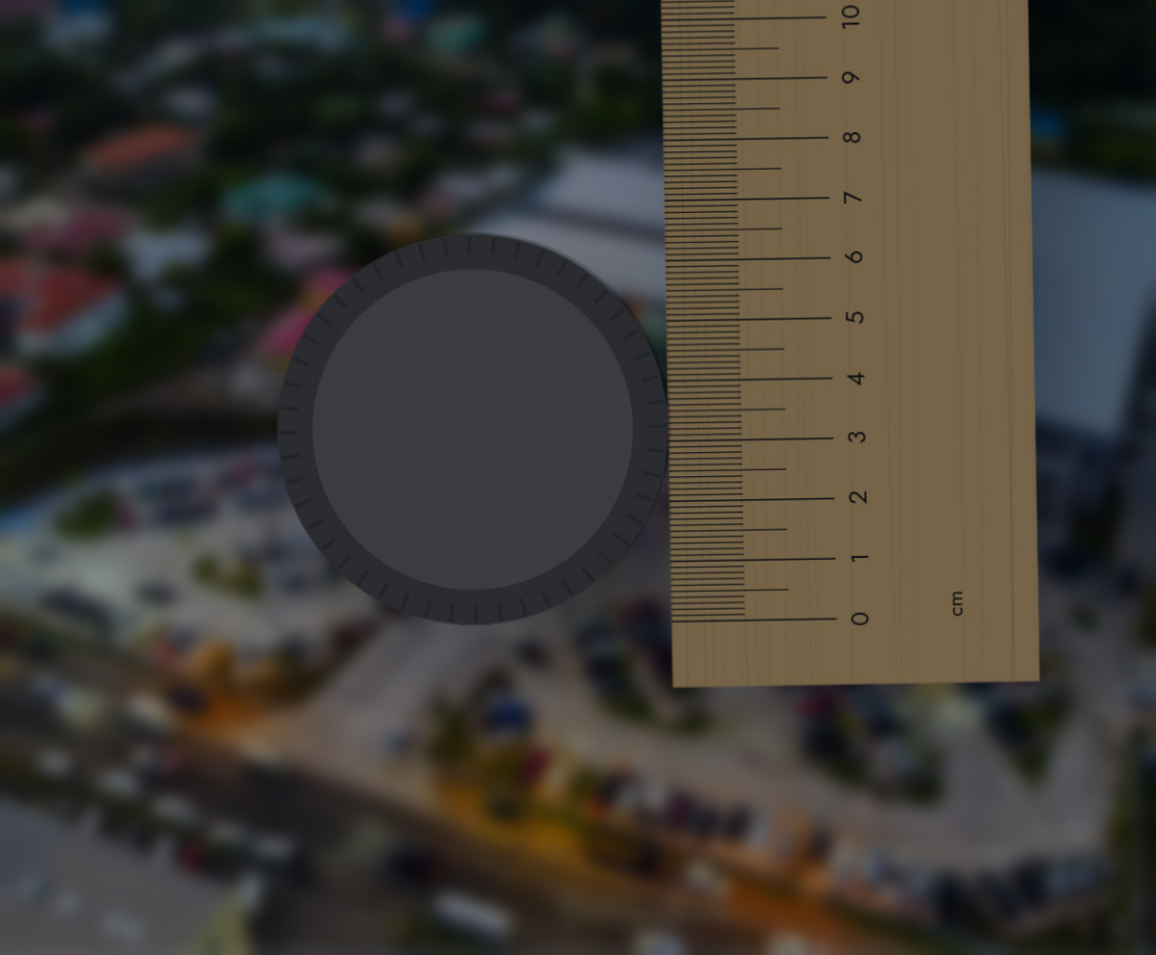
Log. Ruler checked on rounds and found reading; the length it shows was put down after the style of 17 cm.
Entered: 6.5 cm
